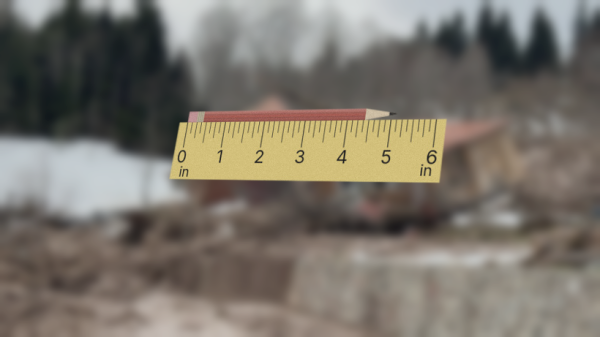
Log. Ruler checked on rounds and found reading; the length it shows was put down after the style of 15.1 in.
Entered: 5.125 in
